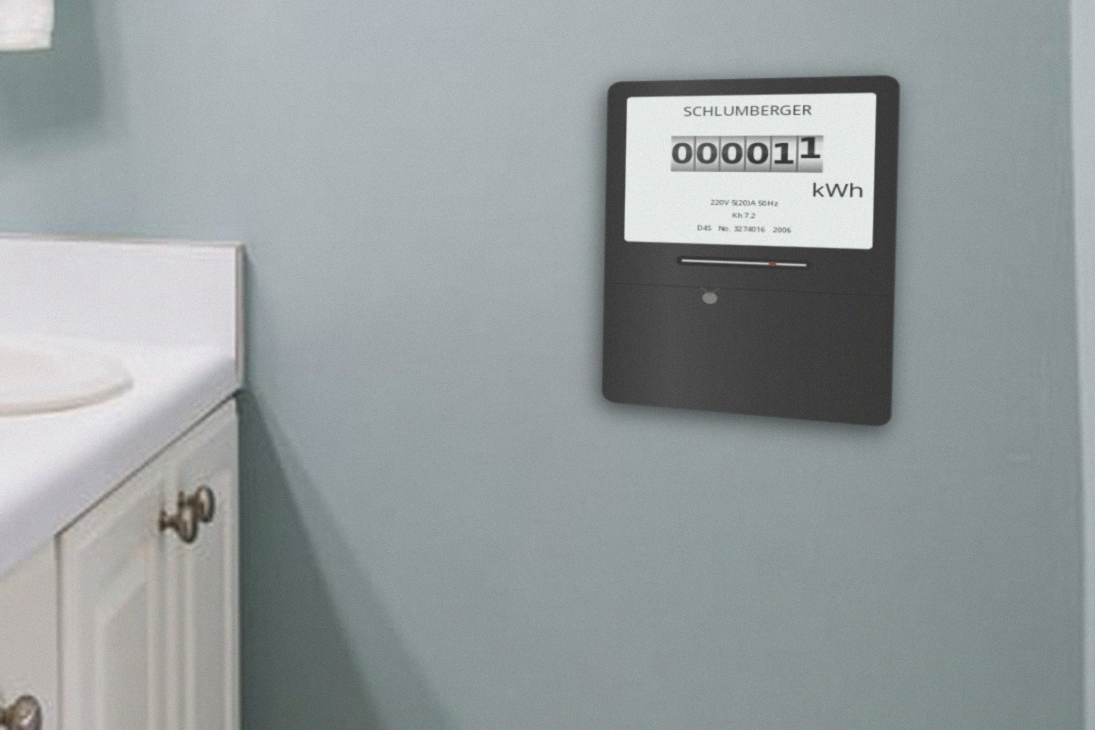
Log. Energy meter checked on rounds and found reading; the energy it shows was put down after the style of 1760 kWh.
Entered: 11 kWh
